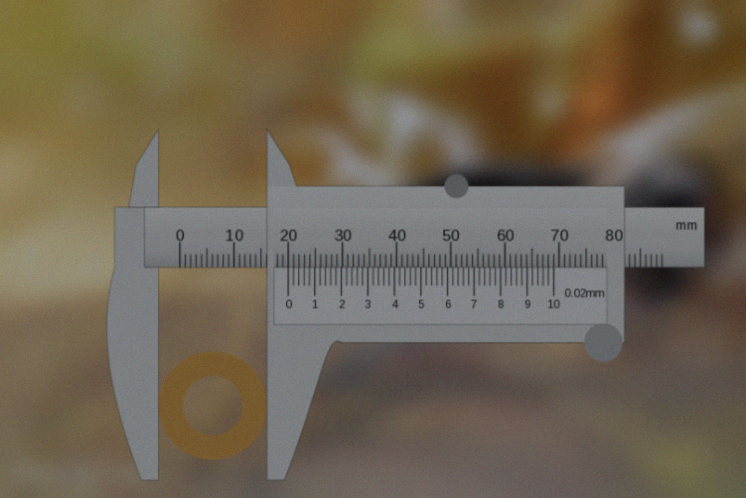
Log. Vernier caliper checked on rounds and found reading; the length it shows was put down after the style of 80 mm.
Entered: 20.0 mm
